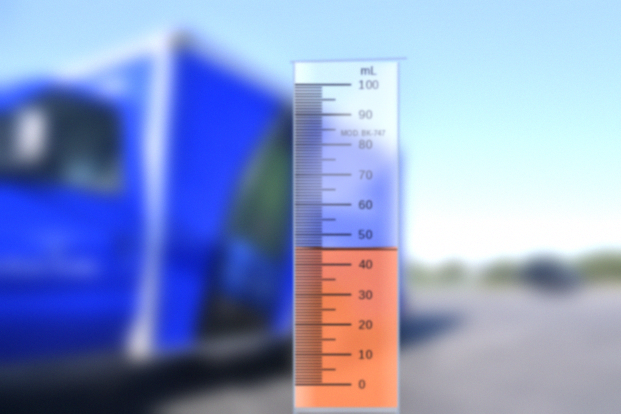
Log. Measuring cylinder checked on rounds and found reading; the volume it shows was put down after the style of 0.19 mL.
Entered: 45 mL
